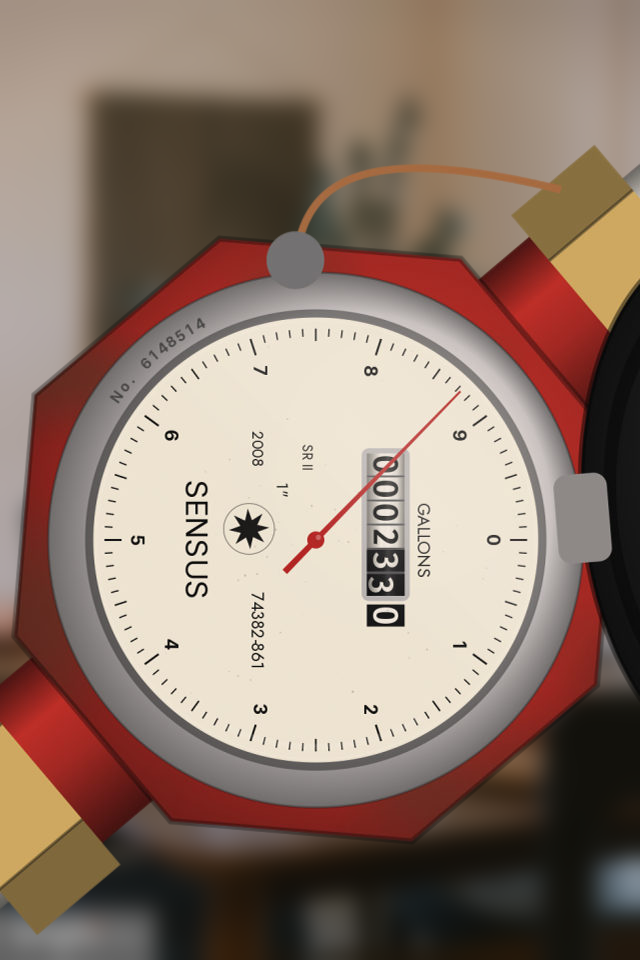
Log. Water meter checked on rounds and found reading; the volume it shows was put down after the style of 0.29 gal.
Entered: 2328.7 gal
